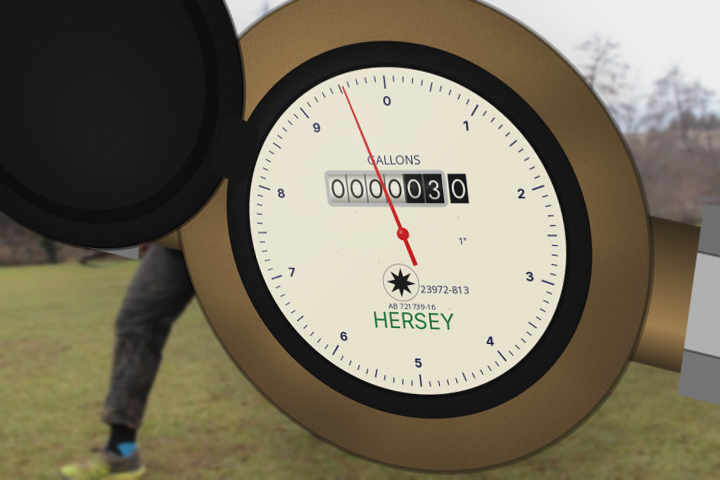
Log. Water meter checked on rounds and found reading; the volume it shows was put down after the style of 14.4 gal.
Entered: 29.5 gal
